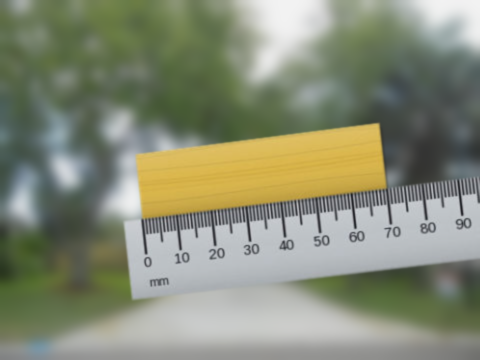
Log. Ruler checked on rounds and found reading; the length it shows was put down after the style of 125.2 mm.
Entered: 70 mm
